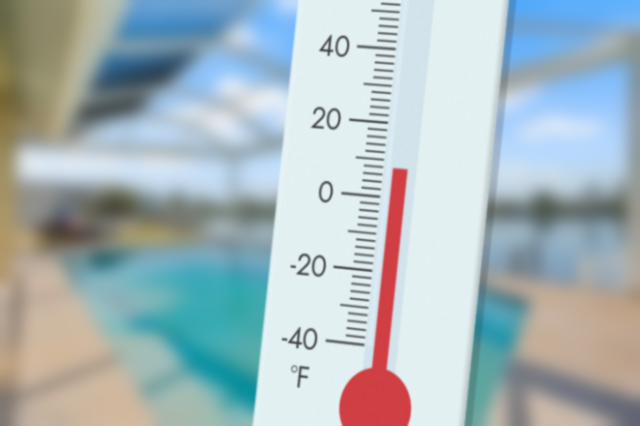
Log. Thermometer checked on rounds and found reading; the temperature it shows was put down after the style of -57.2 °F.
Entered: 8 °F
